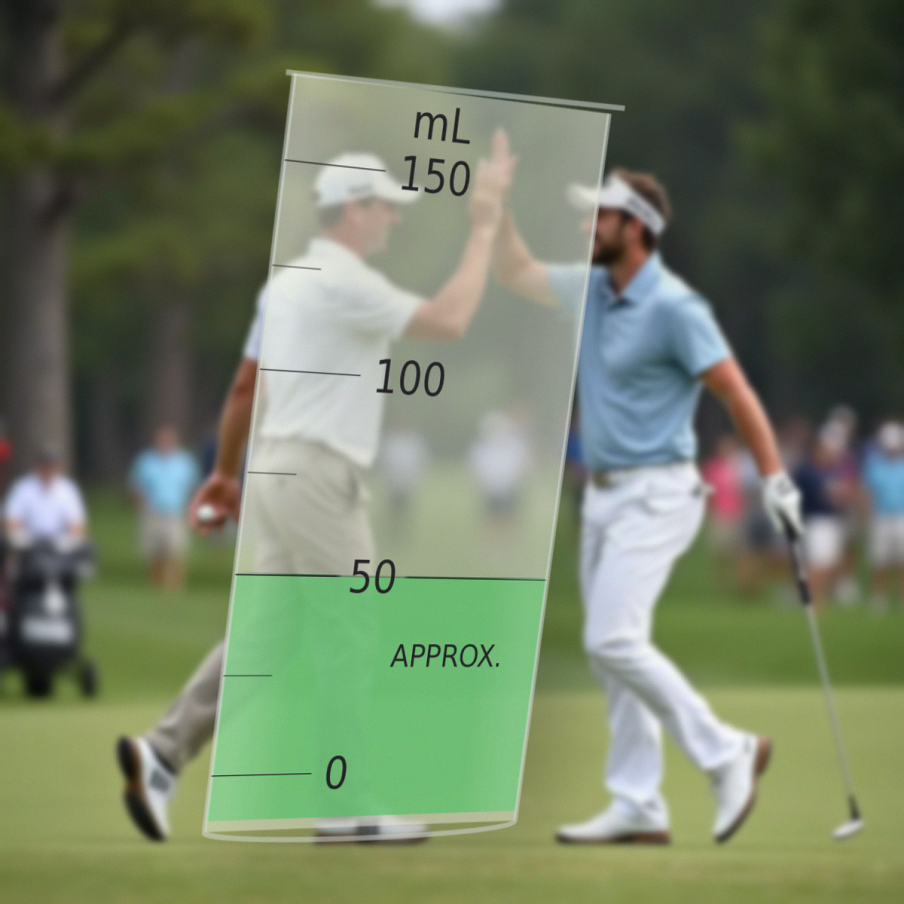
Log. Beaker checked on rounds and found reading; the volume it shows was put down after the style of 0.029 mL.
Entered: 50 mL
